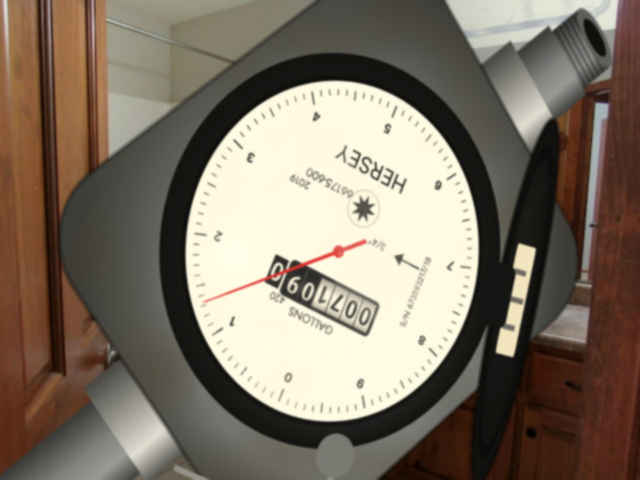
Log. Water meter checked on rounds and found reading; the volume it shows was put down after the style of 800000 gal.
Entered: 71091.3 gal
